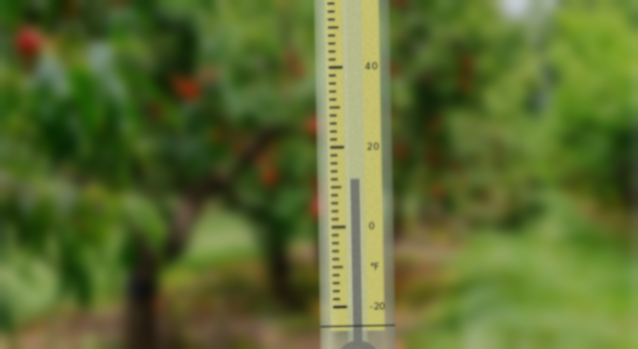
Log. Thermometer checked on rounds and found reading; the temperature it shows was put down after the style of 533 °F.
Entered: 12 °F
